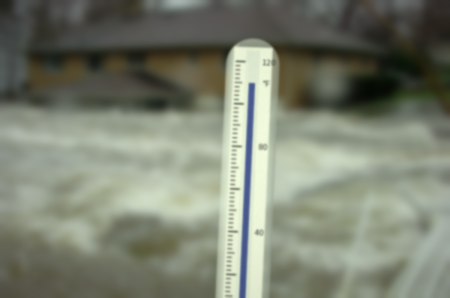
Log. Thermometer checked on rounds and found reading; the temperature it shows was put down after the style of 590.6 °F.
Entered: 110 °F
